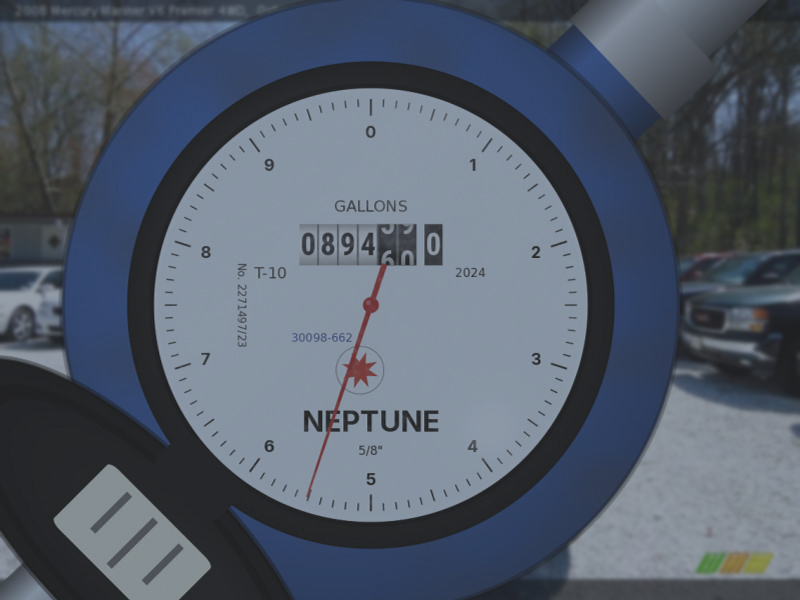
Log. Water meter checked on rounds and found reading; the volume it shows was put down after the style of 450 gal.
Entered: 894595.5 gal
